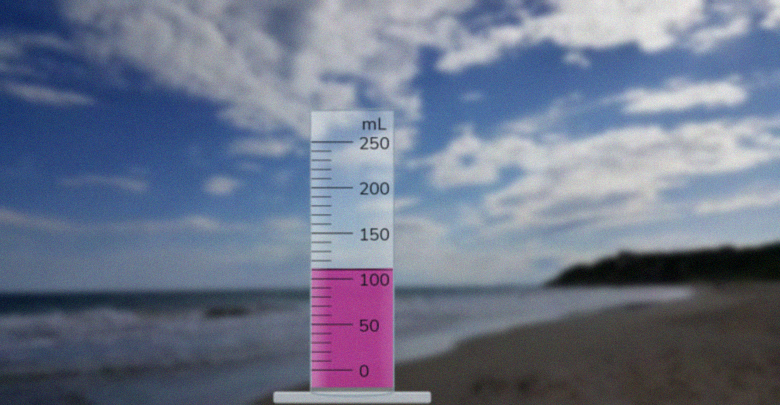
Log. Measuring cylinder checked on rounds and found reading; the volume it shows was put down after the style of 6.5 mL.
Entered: 110 mL
